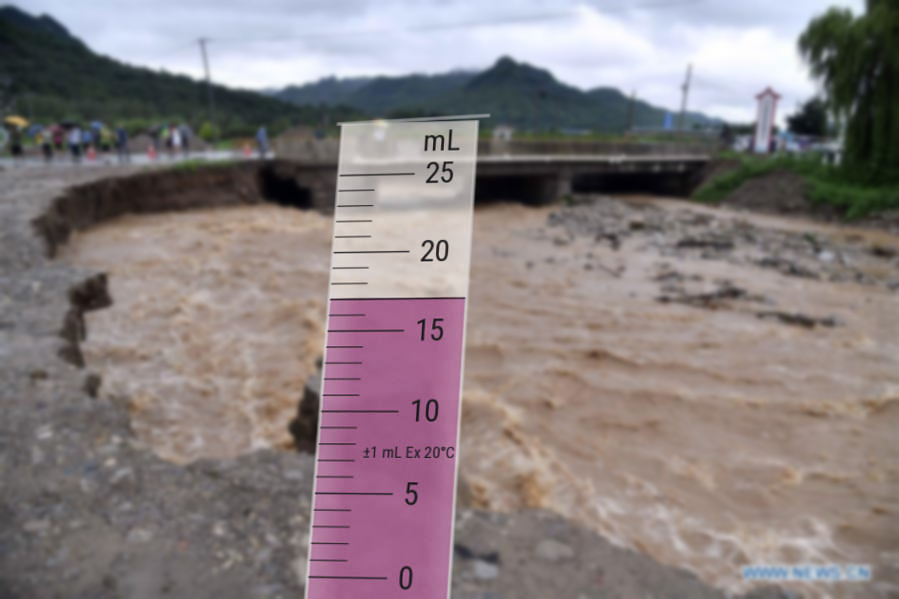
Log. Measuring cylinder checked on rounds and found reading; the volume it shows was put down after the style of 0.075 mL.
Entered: 17 mL
